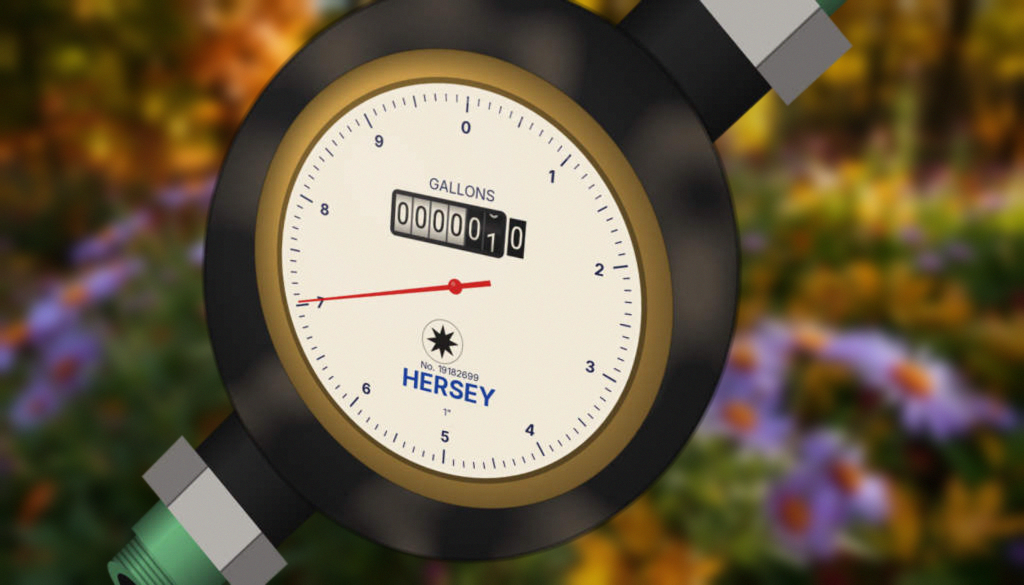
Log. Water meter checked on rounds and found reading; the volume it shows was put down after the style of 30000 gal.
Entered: 7.0 gal
